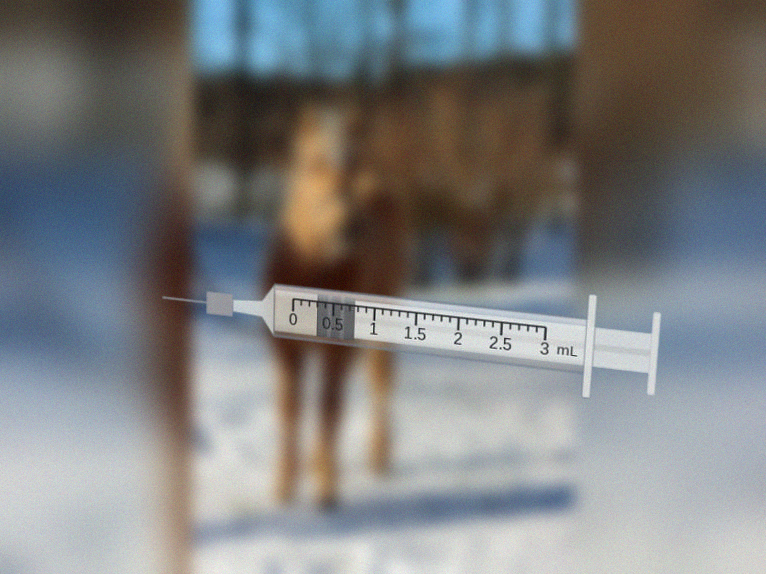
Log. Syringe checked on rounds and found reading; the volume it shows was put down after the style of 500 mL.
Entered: 0.3 mL
